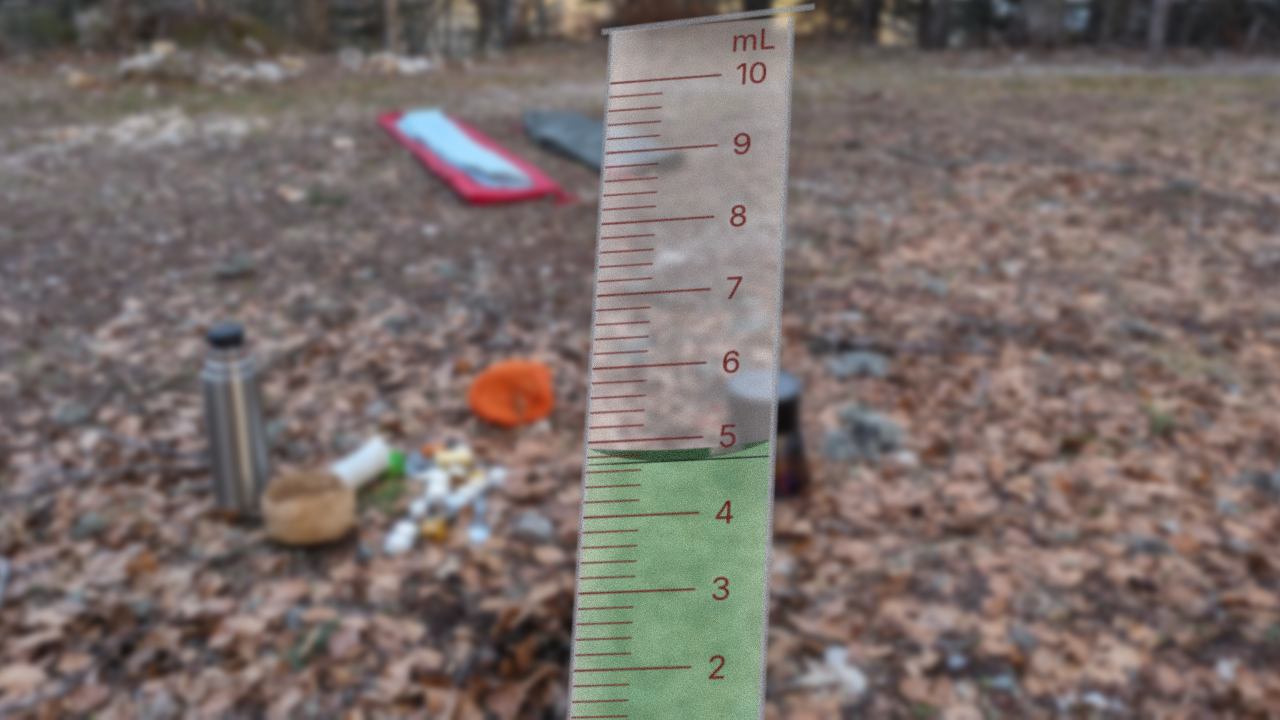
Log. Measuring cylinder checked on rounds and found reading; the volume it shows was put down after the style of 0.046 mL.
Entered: 4.7 mL
